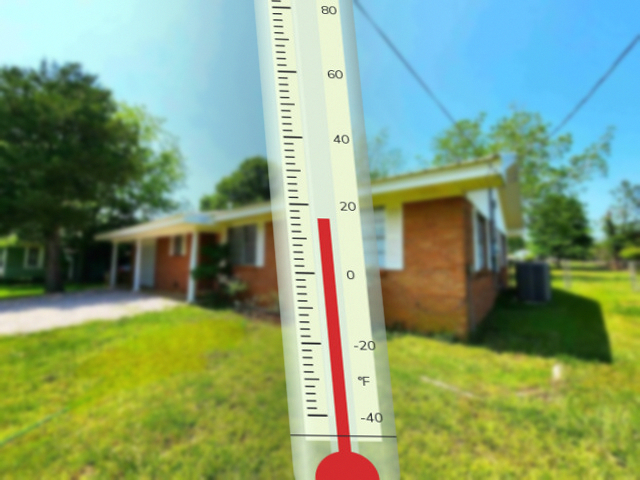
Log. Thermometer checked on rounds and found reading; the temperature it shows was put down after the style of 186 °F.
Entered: 16 °F
